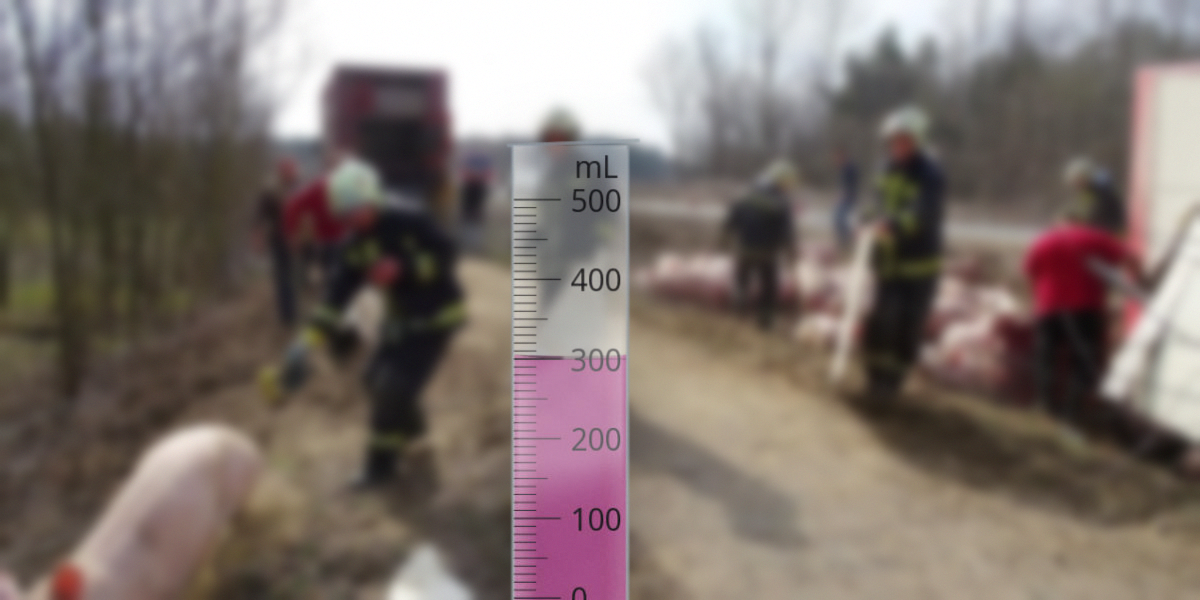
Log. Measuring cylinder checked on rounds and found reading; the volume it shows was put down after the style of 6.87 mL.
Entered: 300 mL
